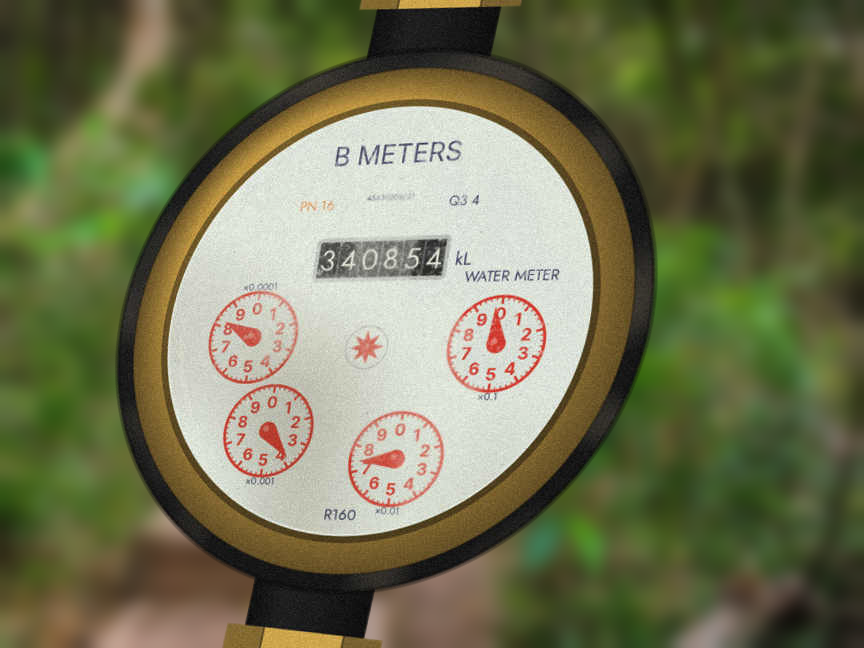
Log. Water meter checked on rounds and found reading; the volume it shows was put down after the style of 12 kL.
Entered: 340853.9738 kL
